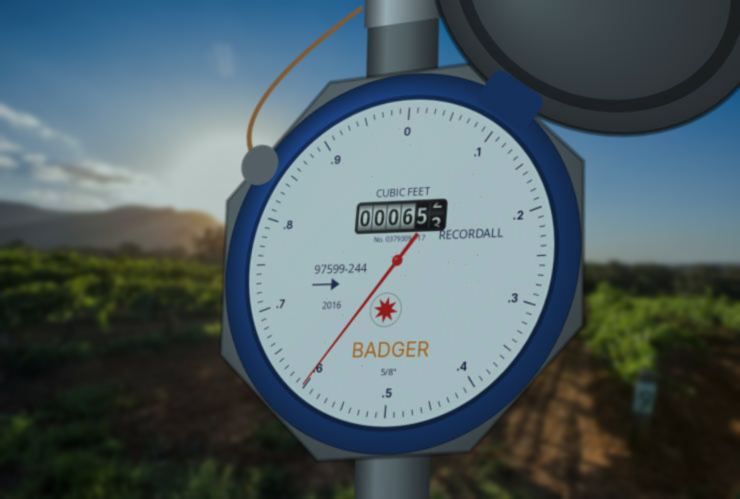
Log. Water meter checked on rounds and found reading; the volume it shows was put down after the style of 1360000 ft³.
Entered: 652.60 ft³
